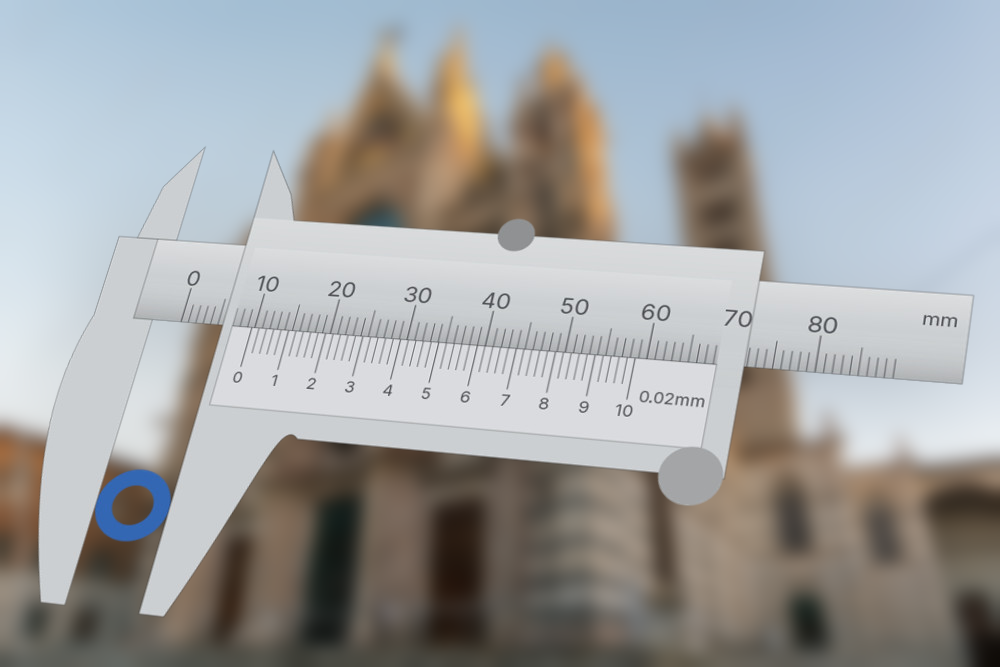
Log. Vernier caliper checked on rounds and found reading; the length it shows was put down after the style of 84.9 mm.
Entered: 9.6 mm
